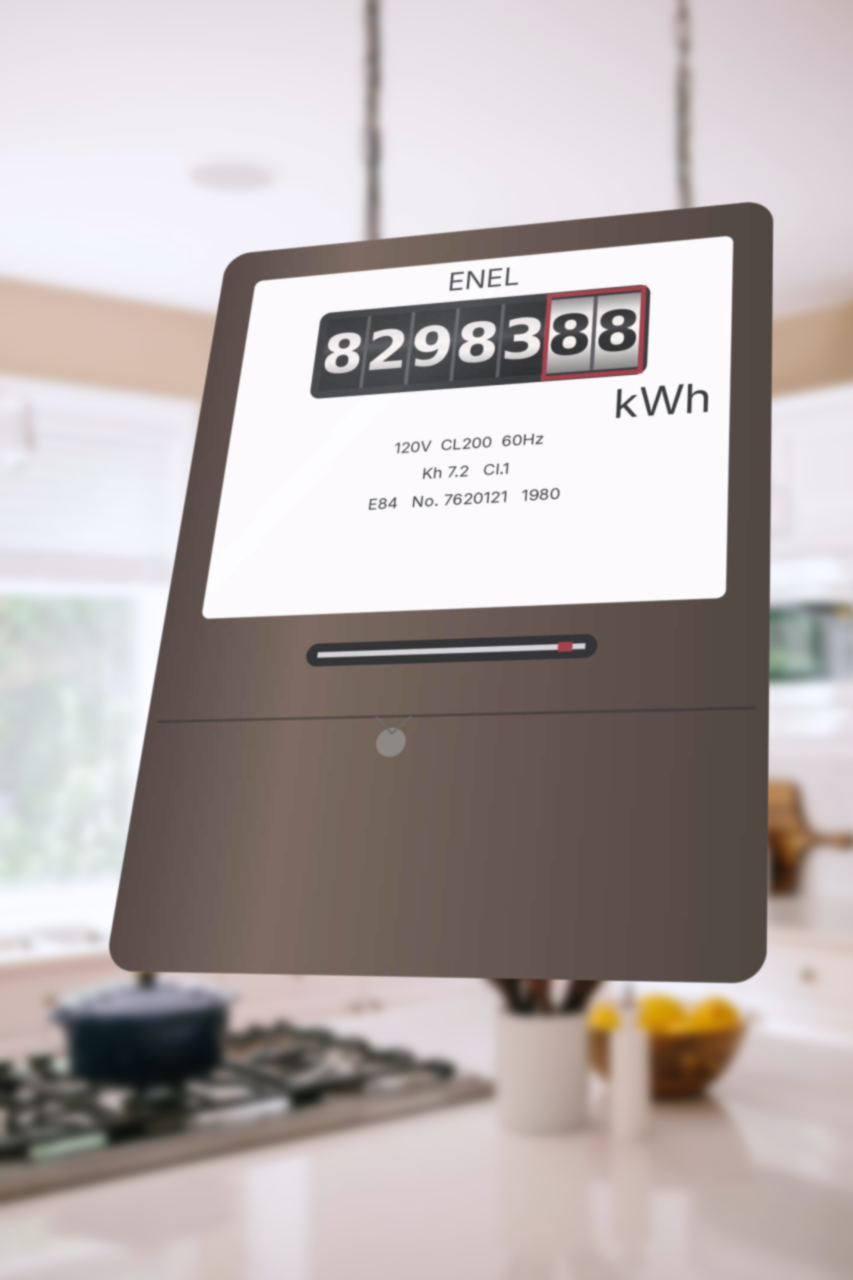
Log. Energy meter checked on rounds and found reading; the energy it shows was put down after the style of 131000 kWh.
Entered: 82983.88 kWh
